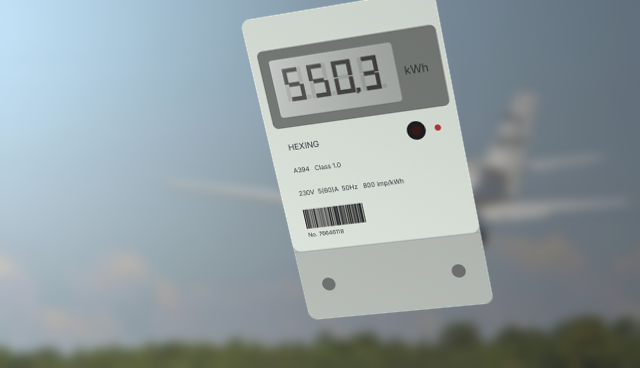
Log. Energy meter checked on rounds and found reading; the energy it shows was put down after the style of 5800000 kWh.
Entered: 550.3 kWh
